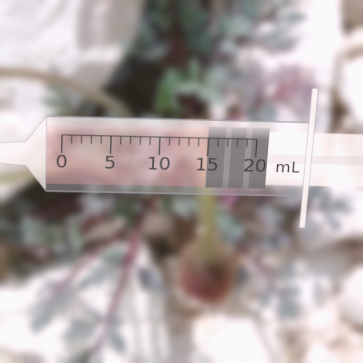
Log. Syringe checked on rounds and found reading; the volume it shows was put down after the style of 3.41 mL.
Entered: 15 mL
